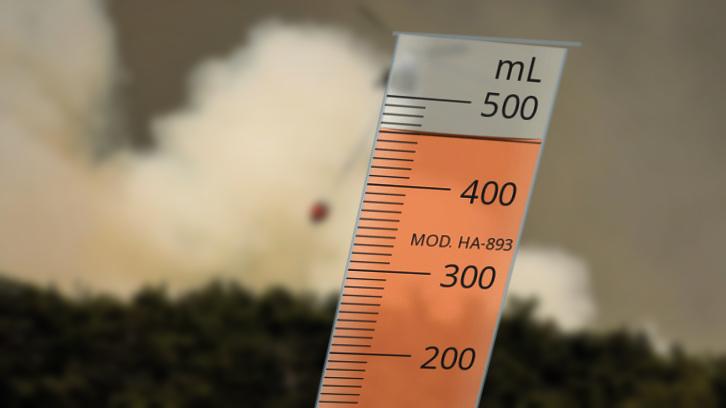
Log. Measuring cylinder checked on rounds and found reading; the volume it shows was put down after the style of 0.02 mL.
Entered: 460 mL
